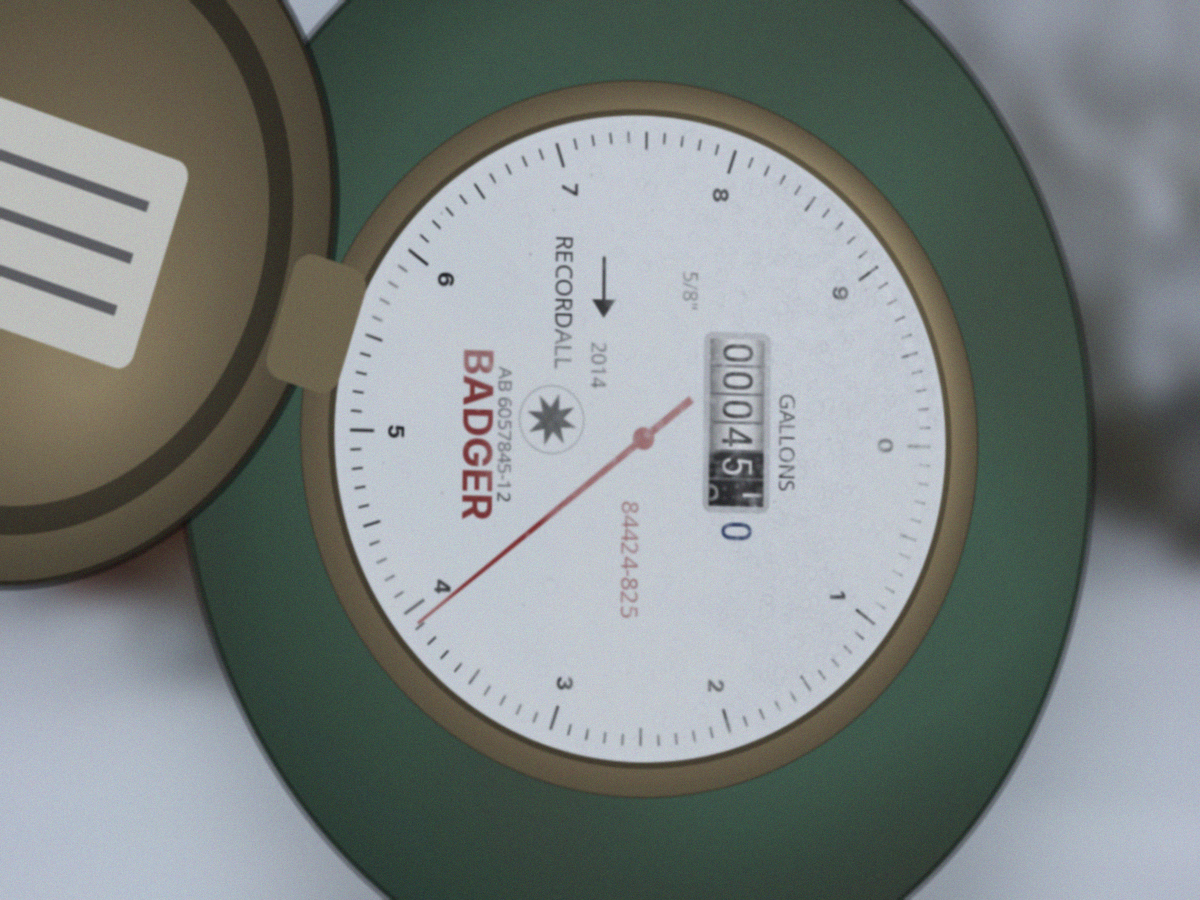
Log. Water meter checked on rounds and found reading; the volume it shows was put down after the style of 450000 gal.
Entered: 4513.9 gal
